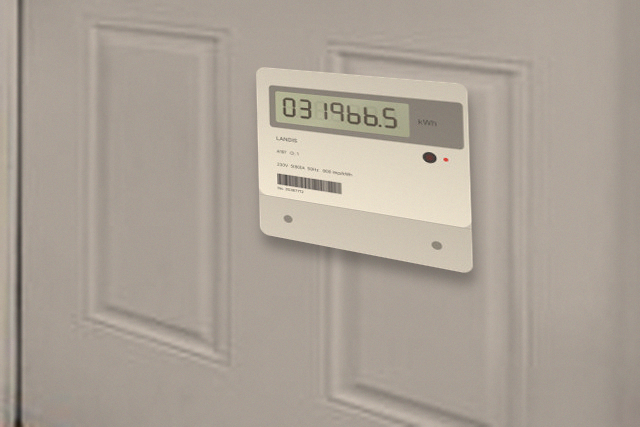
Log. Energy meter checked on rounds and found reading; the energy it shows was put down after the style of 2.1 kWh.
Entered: 31966.5 kWh
